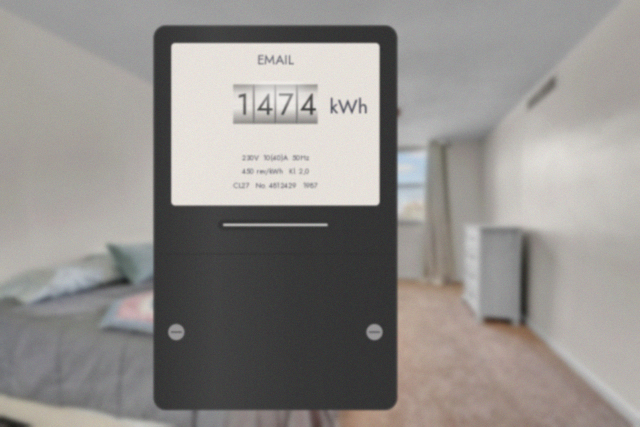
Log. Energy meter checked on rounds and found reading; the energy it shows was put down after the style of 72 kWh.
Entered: 1474 kWh
